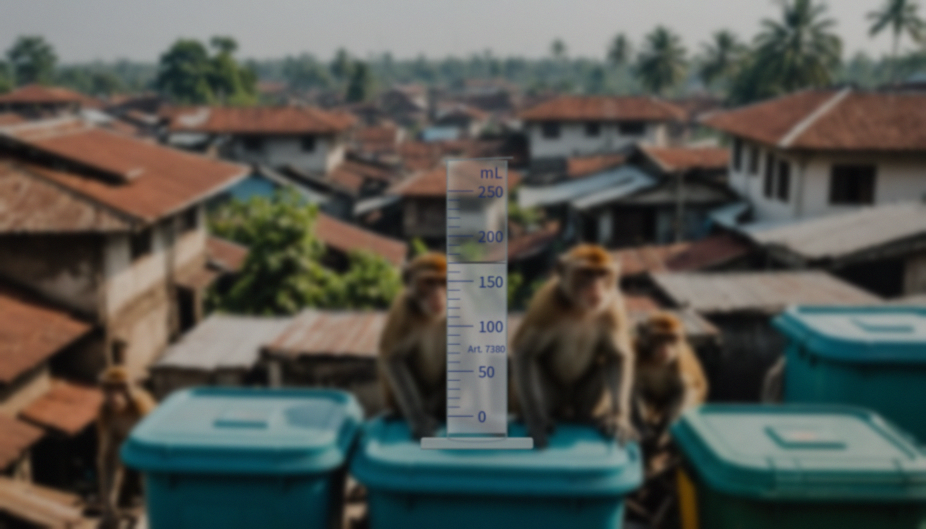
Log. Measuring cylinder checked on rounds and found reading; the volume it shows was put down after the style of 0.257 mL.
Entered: 170 mL
